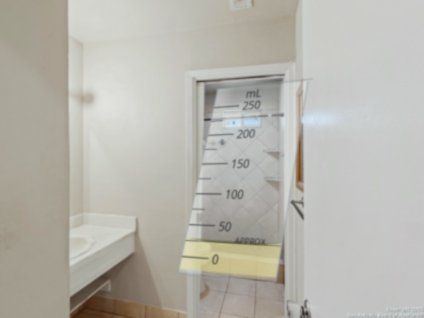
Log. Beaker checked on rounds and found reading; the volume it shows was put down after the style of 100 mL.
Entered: 25 mL
